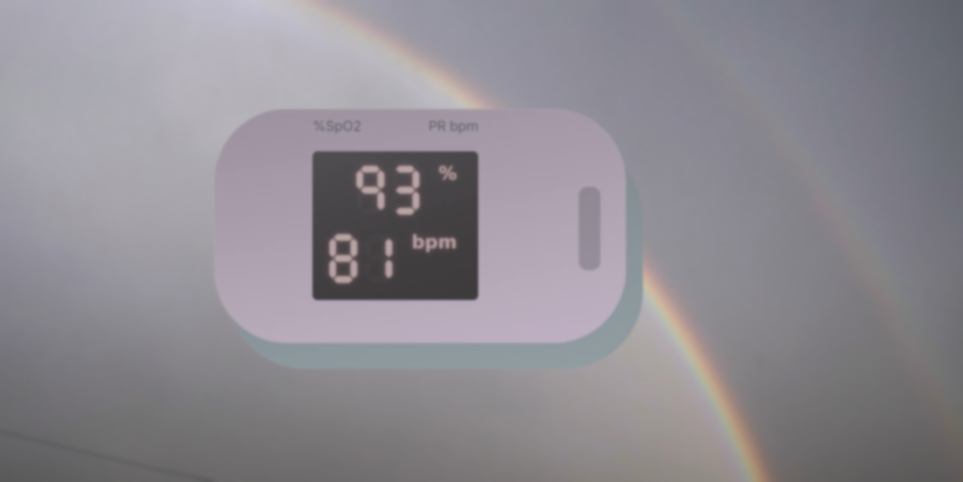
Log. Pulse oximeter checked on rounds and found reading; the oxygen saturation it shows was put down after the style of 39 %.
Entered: 93 %
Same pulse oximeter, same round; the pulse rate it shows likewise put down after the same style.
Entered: 81 bpm
